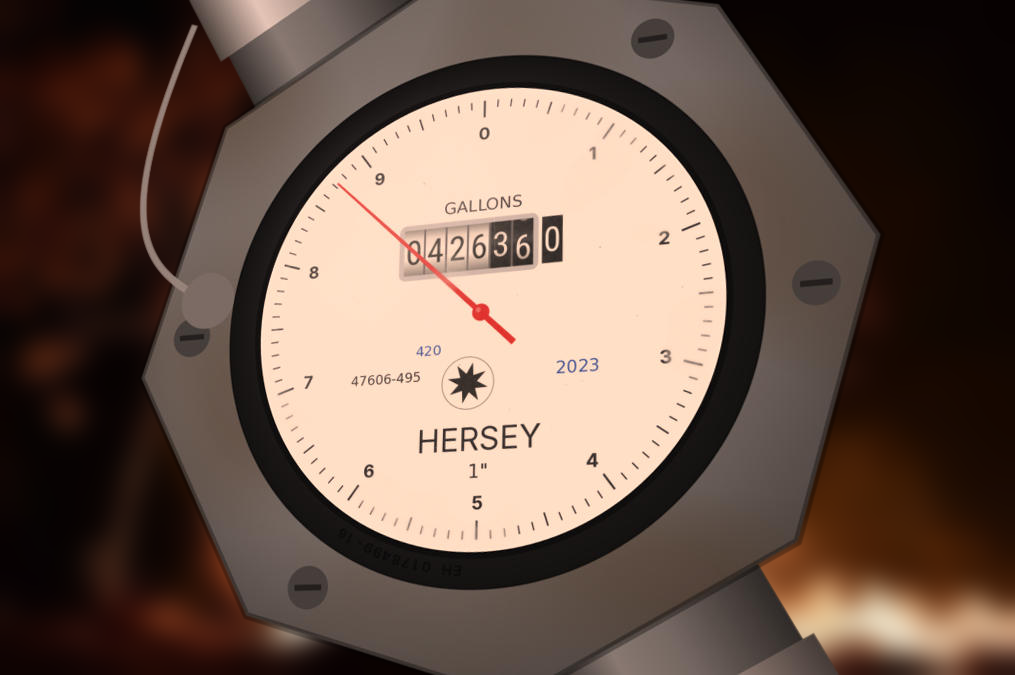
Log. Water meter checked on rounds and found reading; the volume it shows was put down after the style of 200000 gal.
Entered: 426358.7 gal
